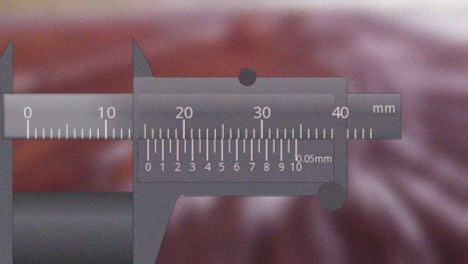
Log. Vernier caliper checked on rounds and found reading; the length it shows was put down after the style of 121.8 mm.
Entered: 15.4 mm
